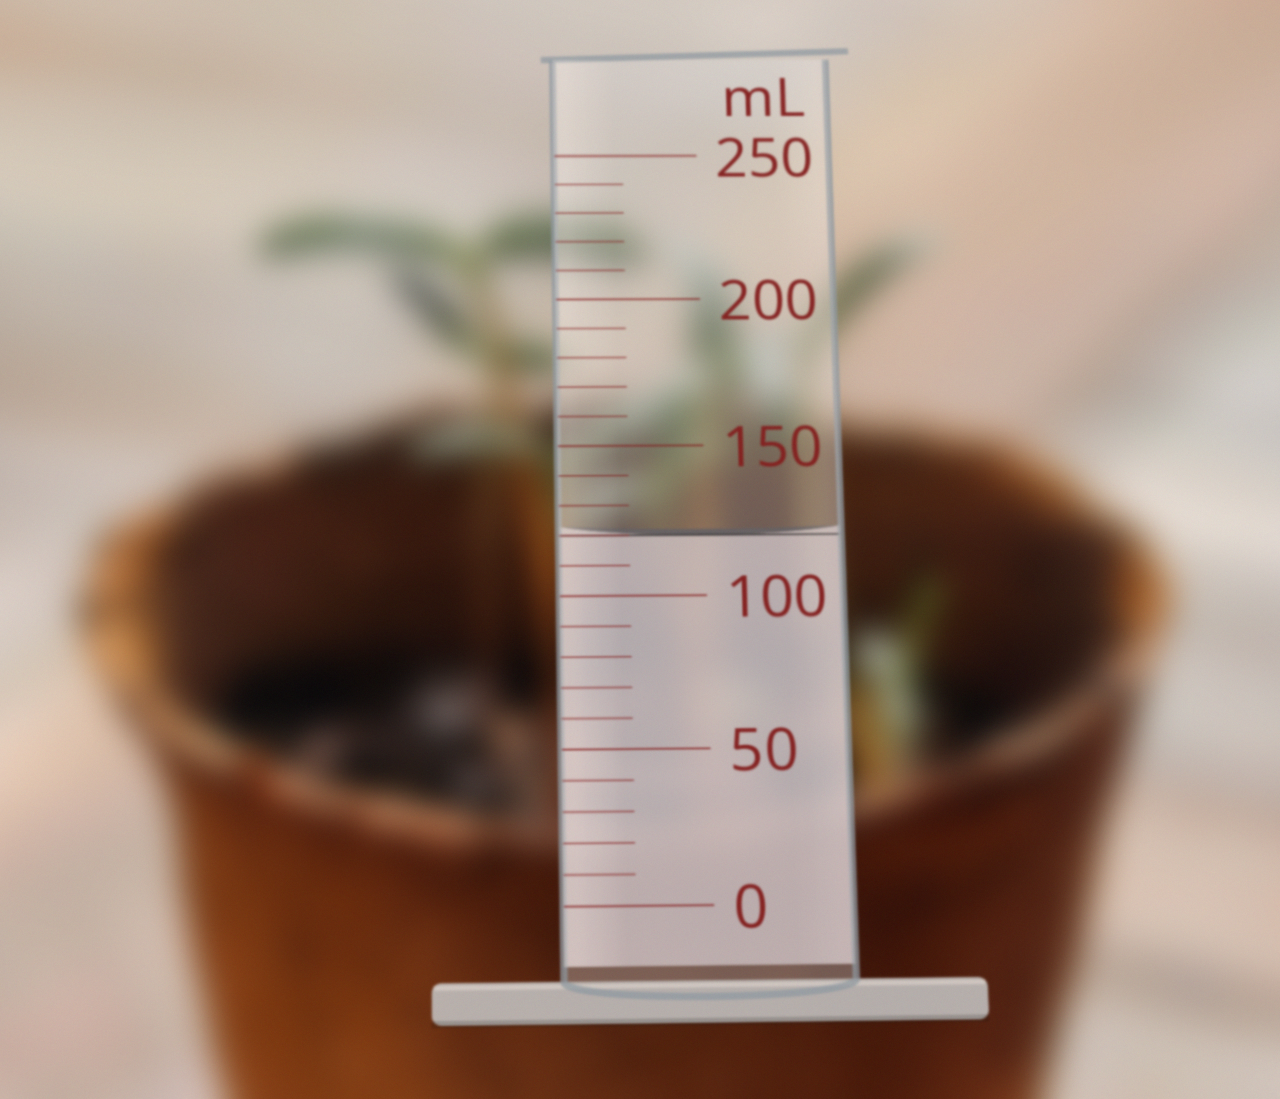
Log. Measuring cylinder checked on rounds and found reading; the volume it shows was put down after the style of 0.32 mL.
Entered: 120 mL
